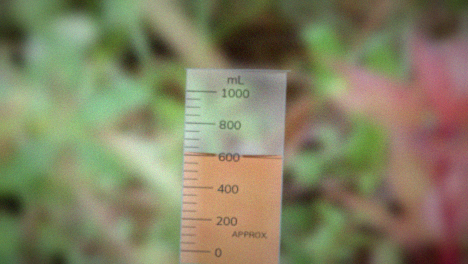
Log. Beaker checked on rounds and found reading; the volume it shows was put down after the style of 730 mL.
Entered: 600 mL
